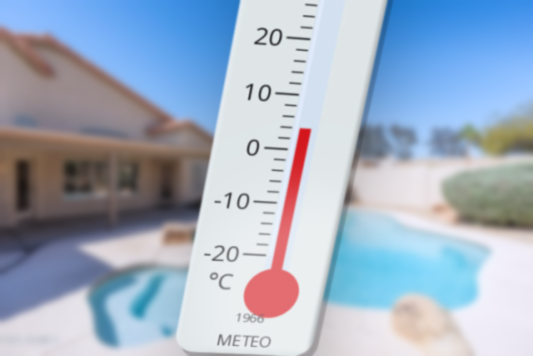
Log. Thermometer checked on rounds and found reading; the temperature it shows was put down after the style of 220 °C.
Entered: 4 °C
